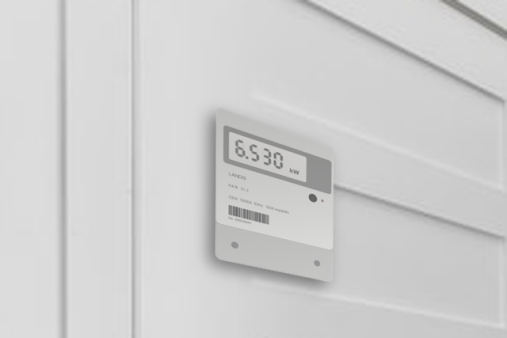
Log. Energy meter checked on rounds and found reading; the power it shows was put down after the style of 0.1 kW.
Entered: 6.530 kW
